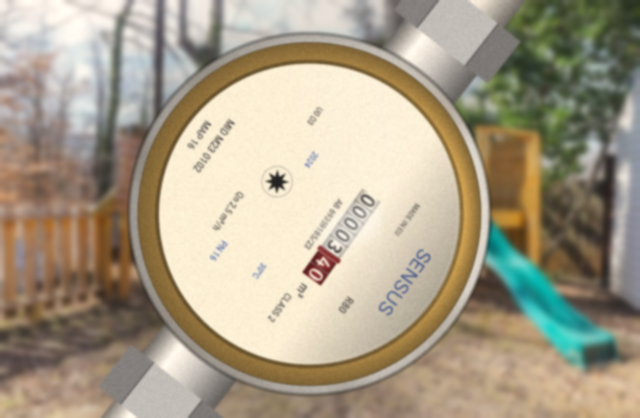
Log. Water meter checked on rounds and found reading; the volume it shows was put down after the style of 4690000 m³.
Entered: 3.40 m³
